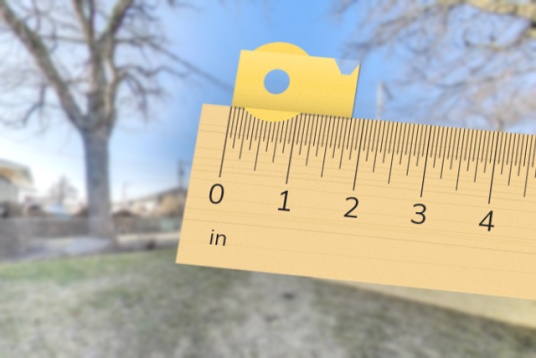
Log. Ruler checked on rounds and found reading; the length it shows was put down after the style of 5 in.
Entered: 1.8125 in
